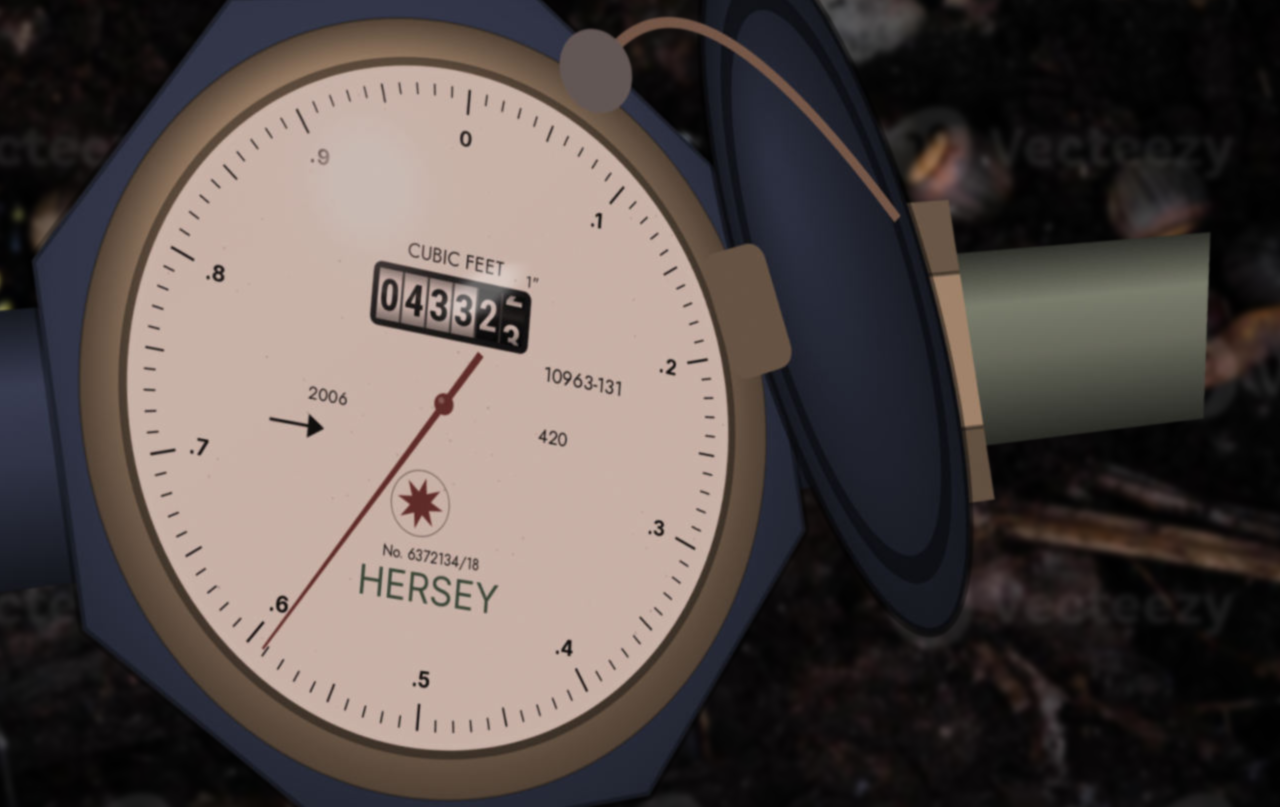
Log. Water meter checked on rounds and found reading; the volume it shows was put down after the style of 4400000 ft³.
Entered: 43322.59 ft³
